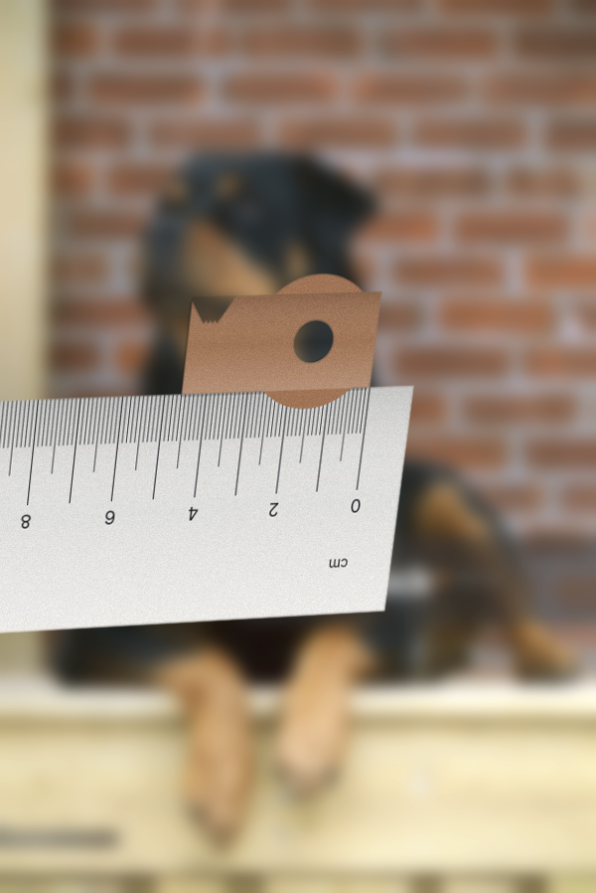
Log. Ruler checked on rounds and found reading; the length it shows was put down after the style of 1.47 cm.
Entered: 4.6 cm
